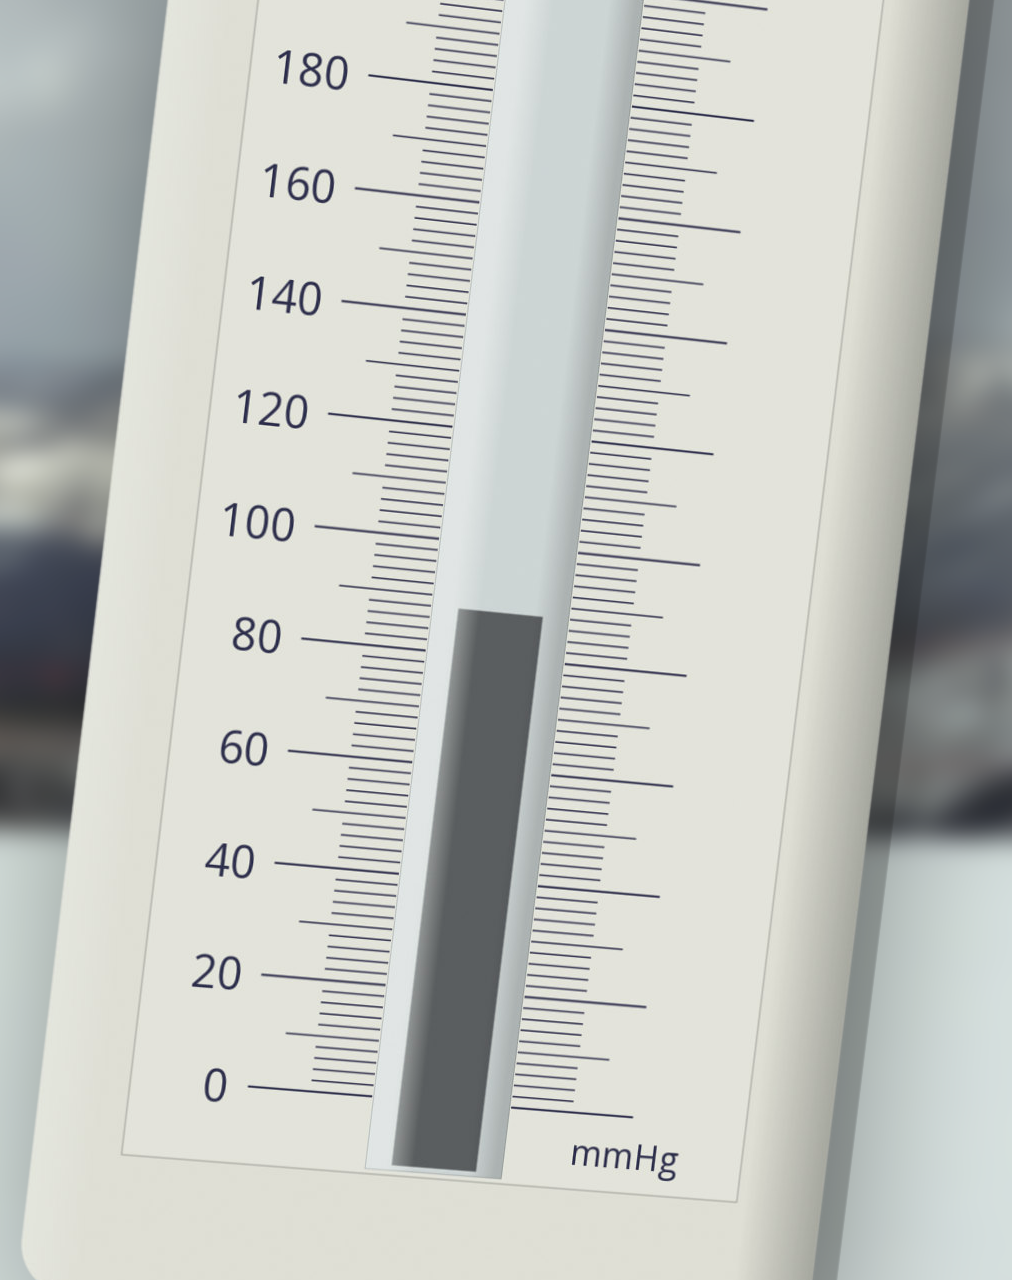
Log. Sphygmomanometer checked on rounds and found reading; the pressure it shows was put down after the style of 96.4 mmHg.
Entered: 88 mmHg
